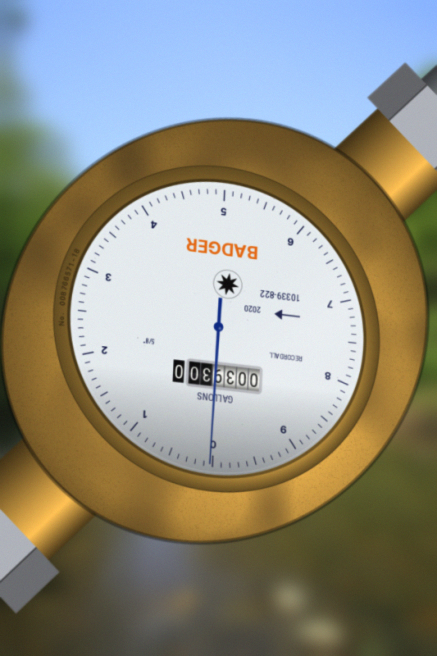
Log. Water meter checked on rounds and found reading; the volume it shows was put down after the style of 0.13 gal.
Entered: 39300.0 gal
